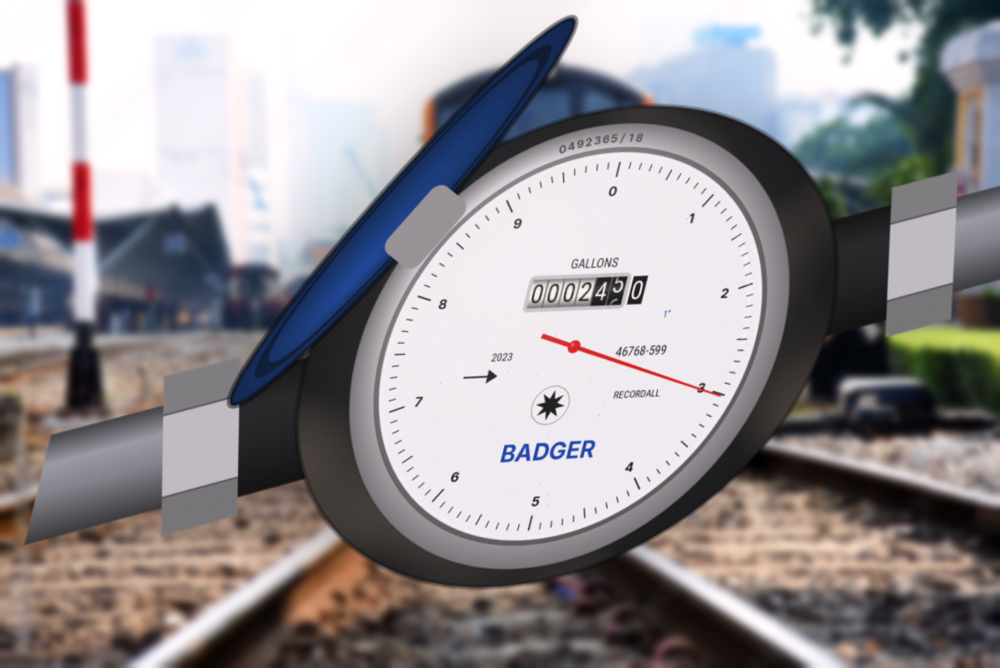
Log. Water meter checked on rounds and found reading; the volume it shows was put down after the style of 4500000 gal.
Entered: 2453.0 gal
